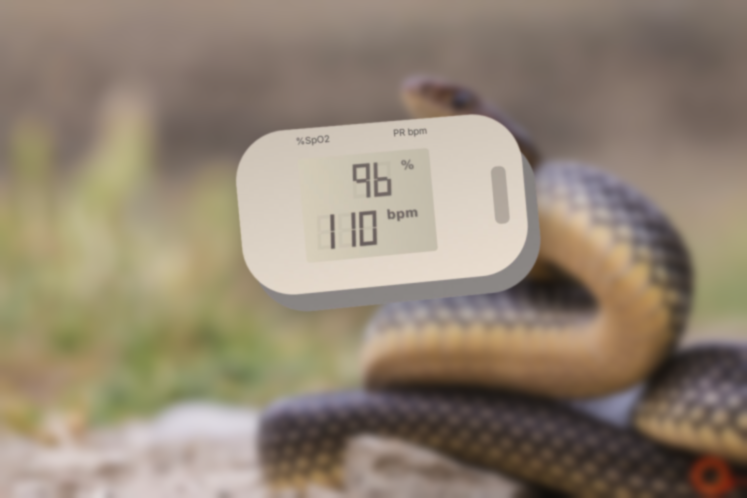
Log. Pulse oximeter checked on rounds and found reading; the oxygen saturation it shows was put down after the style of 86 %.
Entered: 96 %
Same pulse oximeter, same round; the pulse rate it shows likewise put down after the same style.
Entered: 110 bpm
